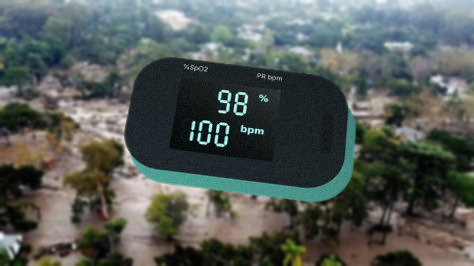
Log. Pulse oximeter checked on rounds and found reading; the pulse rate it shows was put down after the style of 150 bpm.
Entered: 100 bpm
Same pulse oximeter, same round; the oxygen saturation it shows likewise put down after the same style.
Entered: 98 %
